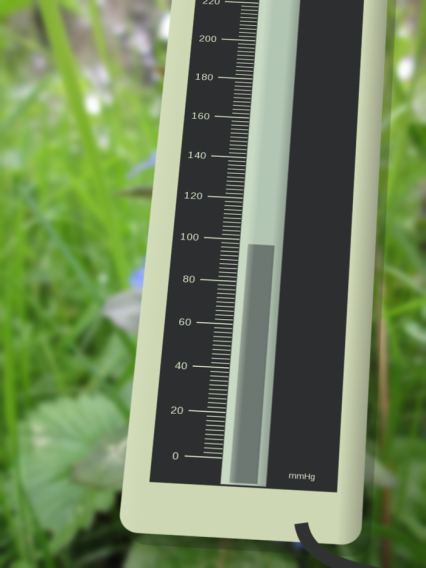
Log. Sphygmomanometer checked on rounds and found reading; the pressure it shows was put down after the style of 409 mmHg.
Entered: 98 mmHg
